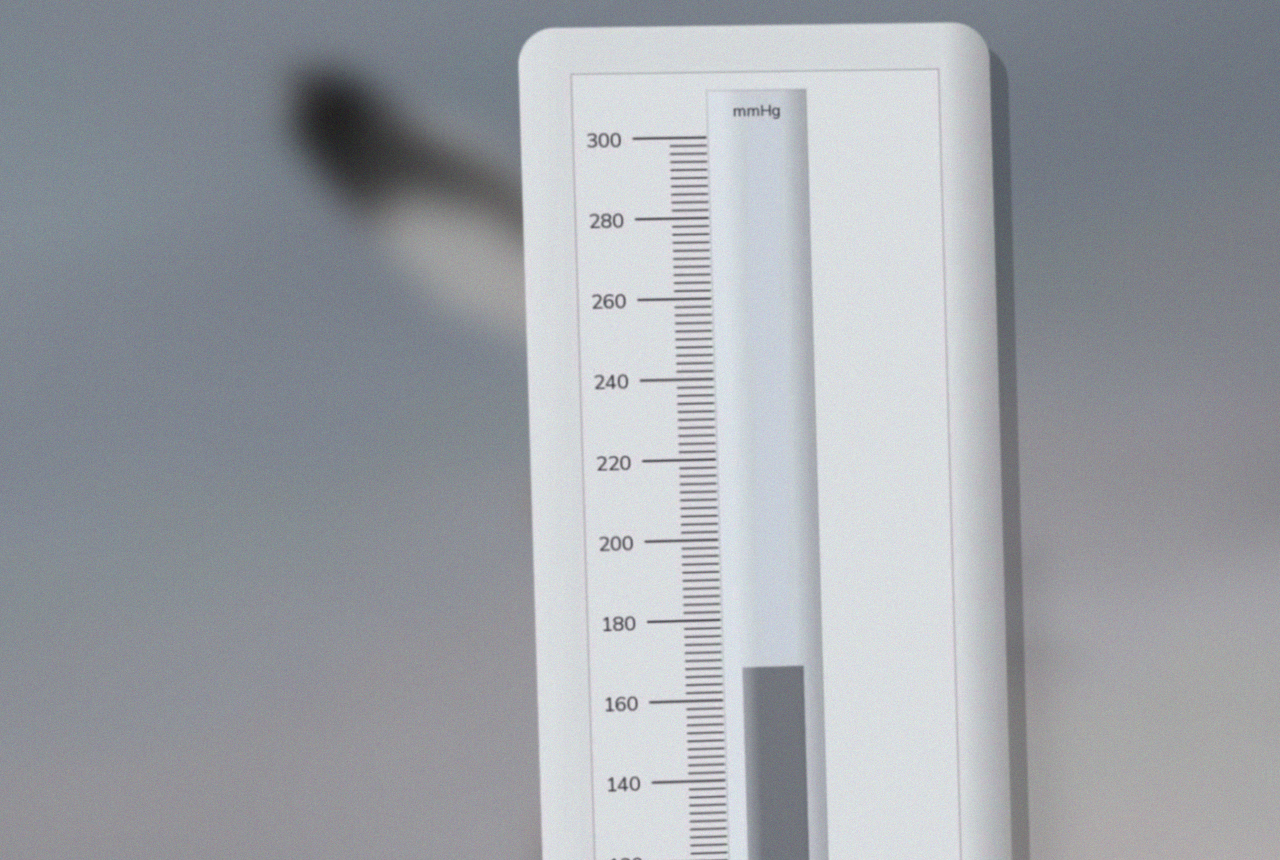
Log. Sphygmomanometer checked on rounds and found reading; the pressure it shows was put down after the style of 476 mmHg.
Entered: 168 mmHg
